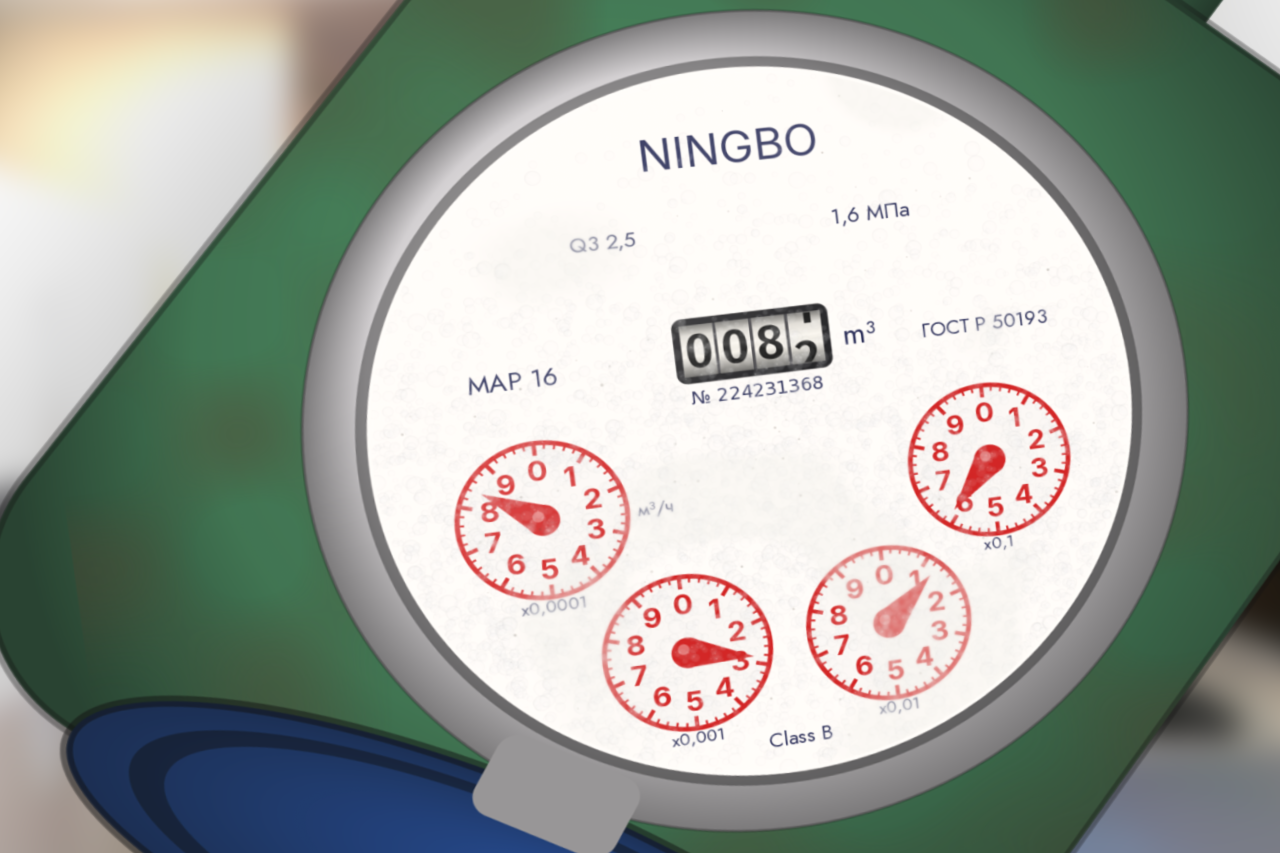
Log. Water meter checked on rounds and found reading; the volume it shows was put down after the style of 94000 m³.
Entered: 81.6128 m³
